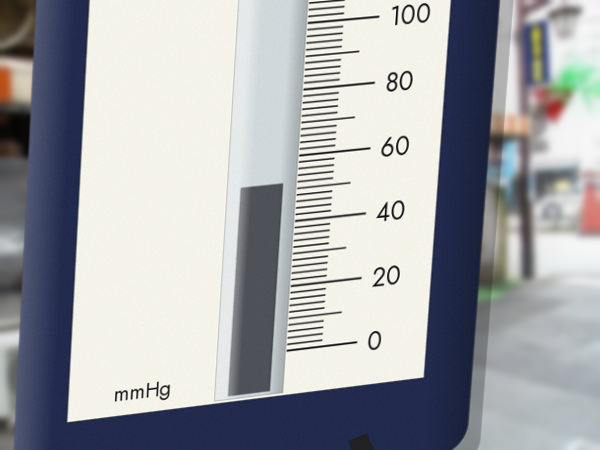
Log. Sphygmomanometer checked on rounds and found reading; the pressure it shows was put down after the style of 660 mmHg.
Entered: 52 mmHg
